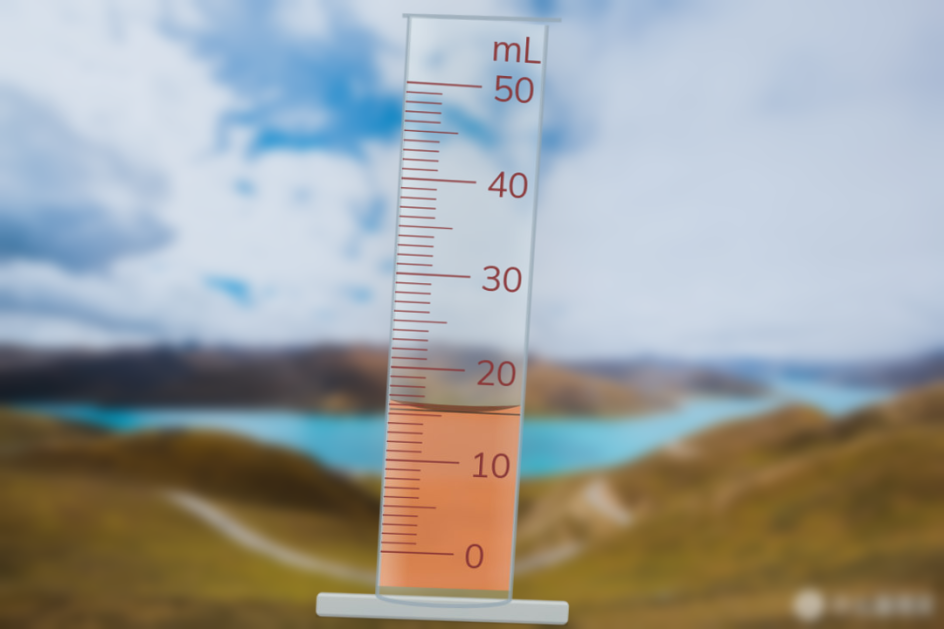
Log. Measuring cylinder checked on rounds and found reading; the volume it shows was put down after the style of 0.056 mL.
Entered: 15.5 mL
